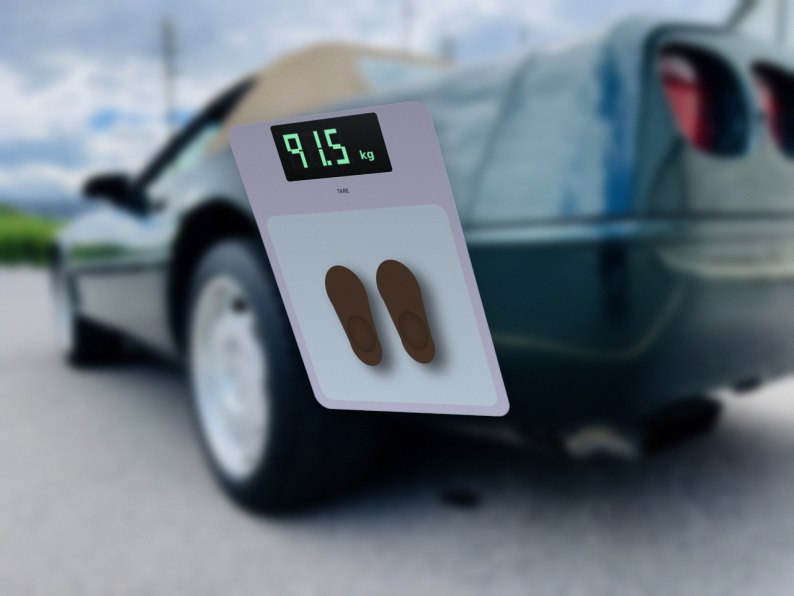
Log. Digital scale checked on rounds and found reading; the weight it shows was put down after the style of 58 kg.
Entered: 91.5 kg
